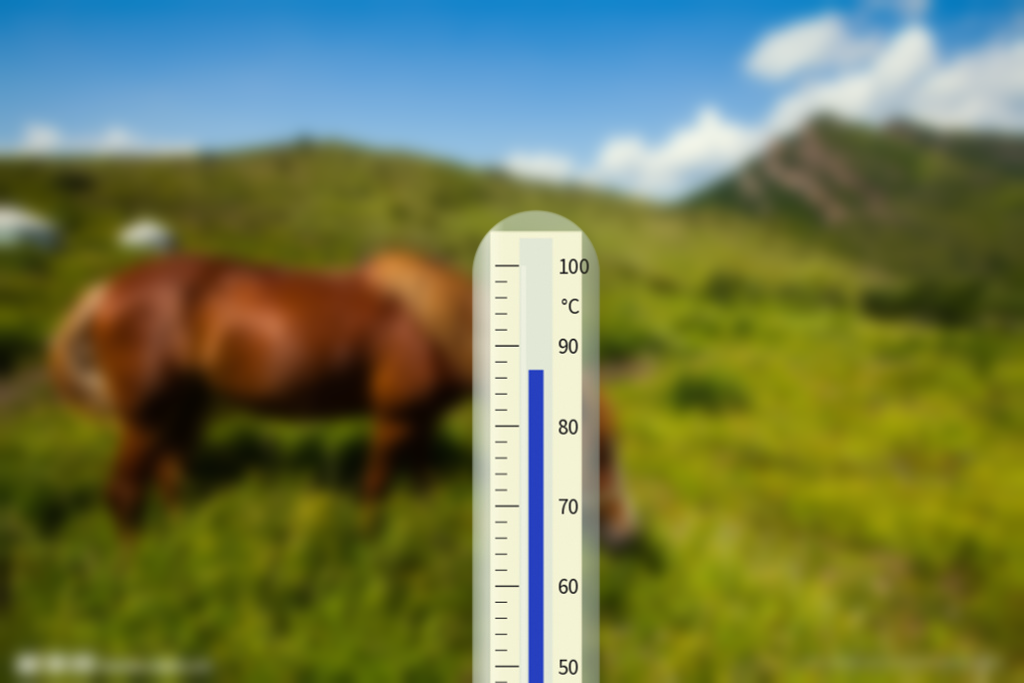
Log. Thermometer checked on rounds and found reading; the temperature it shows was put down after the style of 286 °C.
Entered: 87 °C
